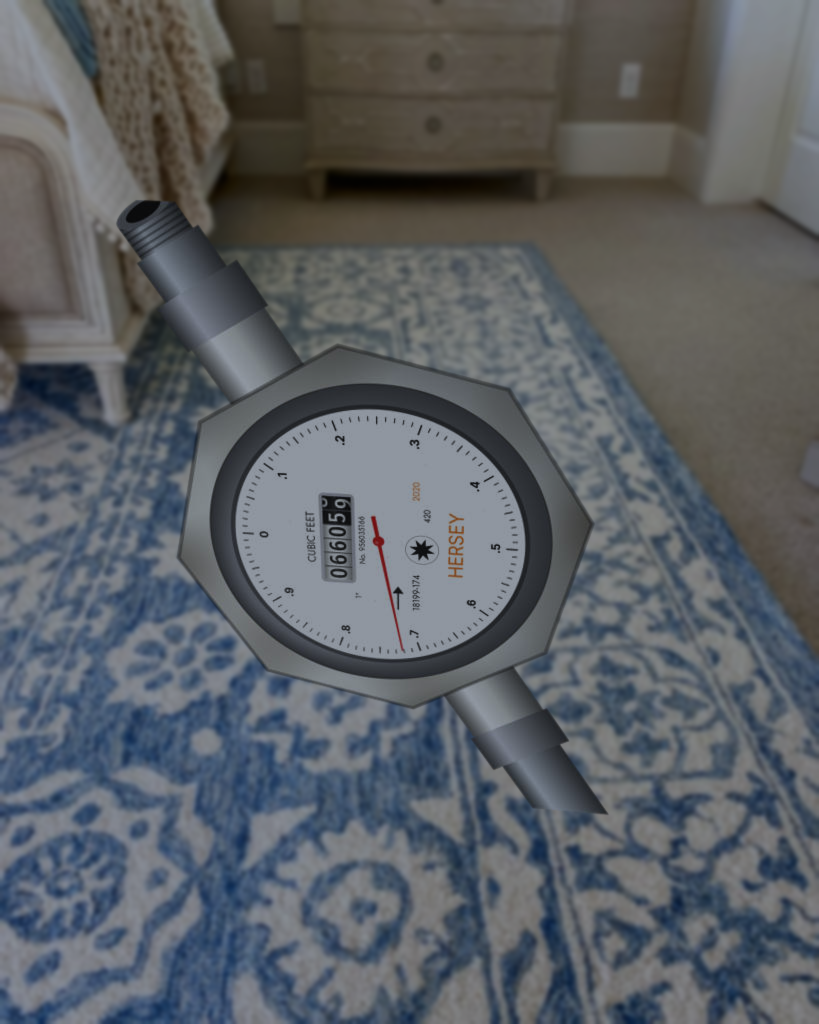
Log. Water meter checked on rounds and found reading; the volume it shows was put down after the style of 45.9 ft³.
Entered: 66058.72 ft³
